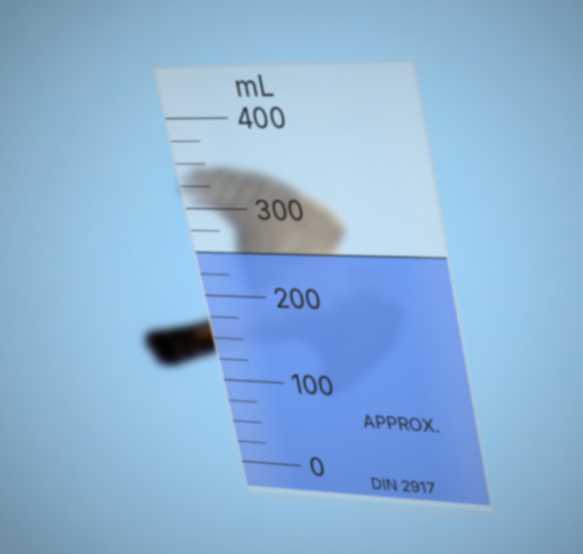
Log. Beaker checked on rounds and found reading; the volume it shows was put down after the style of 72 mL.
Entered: 250 mL
